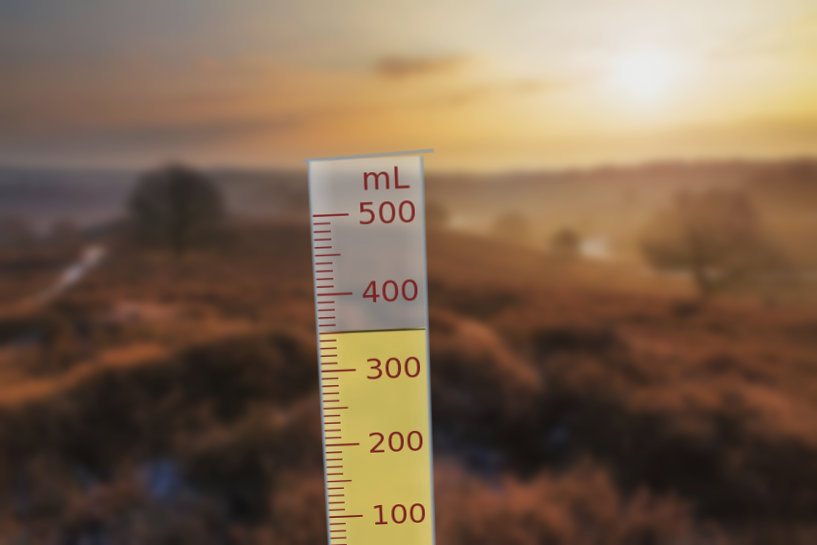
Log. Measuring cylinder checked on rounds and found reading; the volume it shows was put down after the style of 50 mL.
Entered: 350 mL
